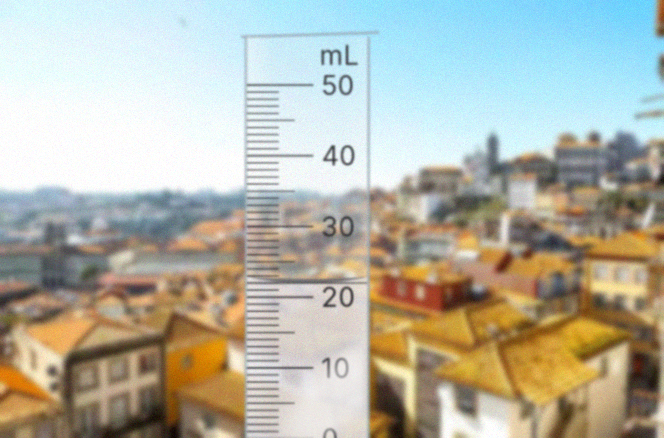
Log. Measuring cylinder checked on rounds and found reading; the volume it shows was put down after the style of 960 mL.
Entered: 22 mL
